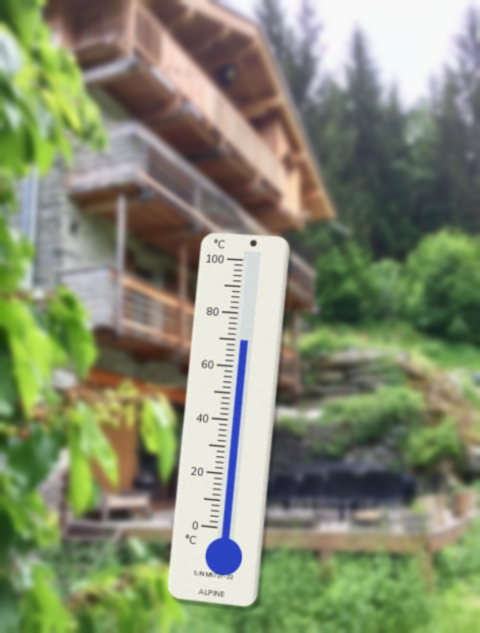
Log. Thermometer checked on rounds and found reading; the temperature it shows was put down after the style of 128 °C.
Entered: 70 °C
